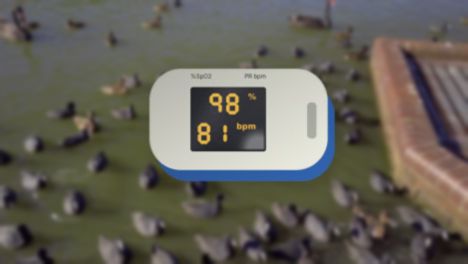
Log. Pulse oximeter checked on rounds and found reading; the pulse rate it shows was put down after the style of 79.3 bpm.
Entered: 81 bpm
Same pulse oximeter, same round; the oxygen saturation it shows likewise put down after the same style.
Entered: 98 %
